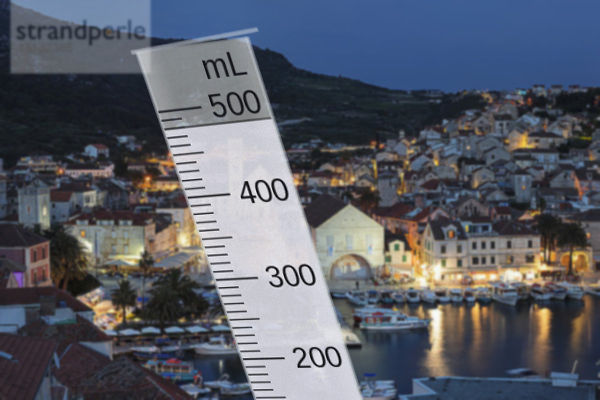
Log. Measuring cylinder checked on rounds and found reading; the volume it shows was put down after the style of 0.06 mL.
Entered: 480 mL
